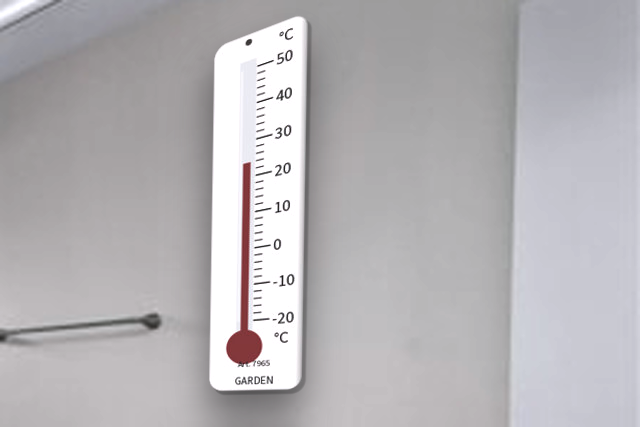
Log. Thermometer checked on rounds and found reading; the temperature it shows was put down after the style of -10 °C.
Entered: 24 °C
